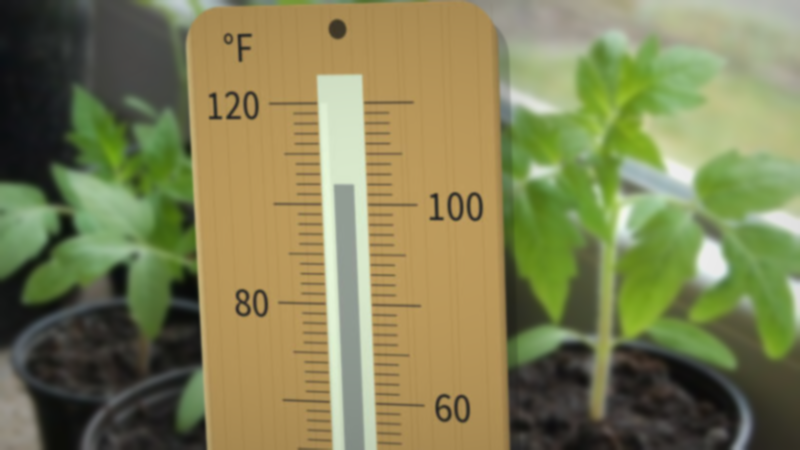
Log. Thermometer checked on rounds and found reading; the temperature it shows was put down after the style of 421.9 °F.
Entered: 104 °F
